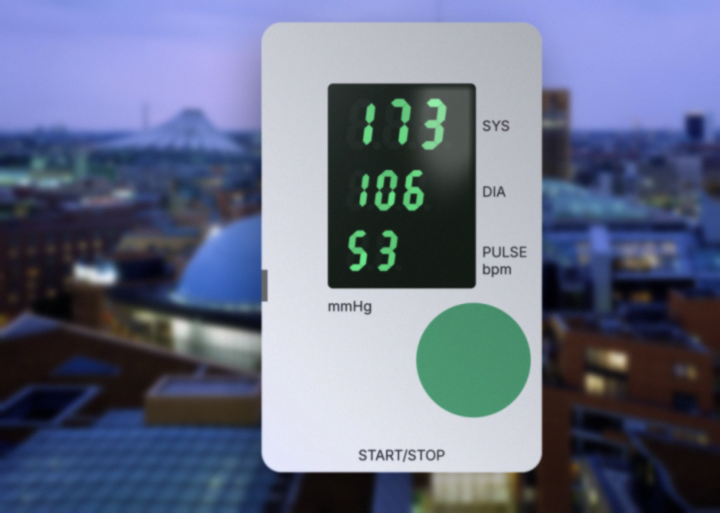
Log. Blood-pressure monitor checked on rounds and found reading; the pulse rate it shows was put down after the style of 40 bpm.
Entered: 53 bpm
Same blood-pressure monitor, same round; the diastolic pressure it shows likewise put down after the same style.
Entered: 106 mmHg
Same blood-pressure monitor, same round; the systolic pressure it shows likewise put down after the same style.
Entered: 173 mmHg
